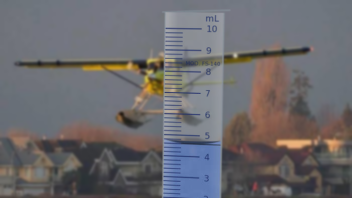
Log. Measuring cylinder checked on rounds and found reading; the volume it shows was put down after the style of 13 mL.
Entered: 4.6 mL
